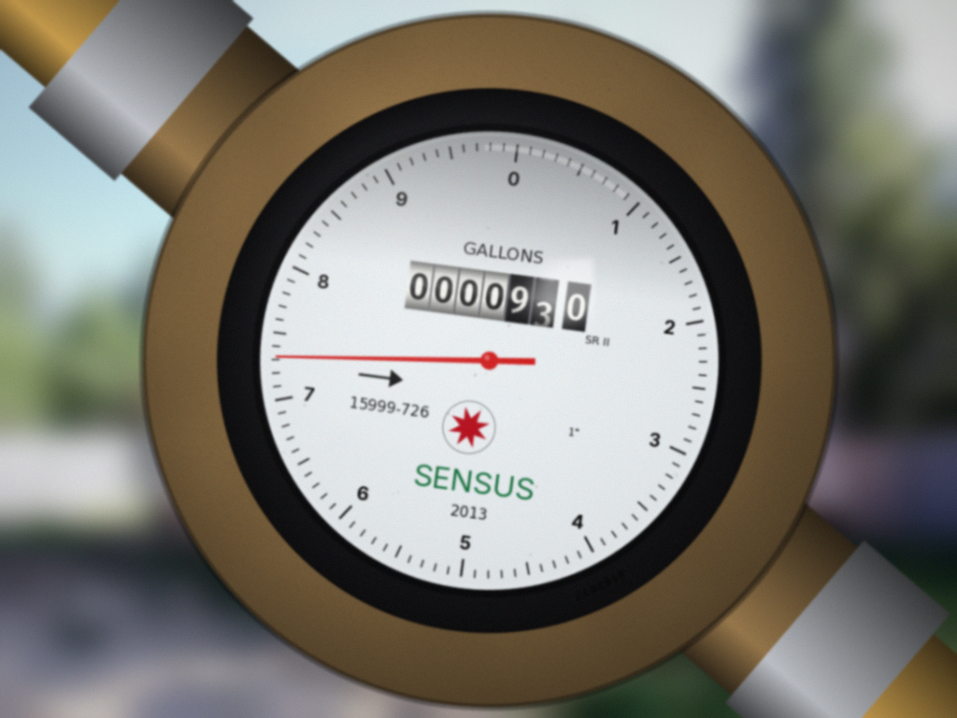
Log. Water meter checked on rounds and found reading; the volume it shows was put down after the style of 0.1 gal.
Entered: 927.3 gal
